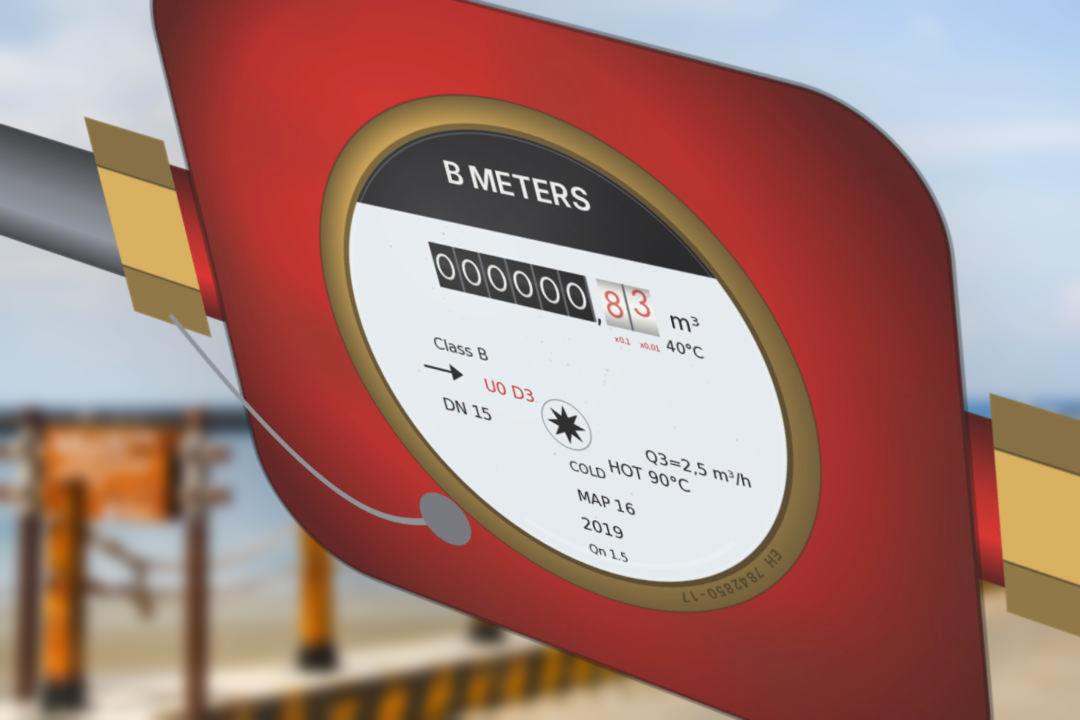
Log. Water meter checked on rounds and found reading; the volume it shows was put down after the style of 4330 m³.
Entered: 0.83 m³
